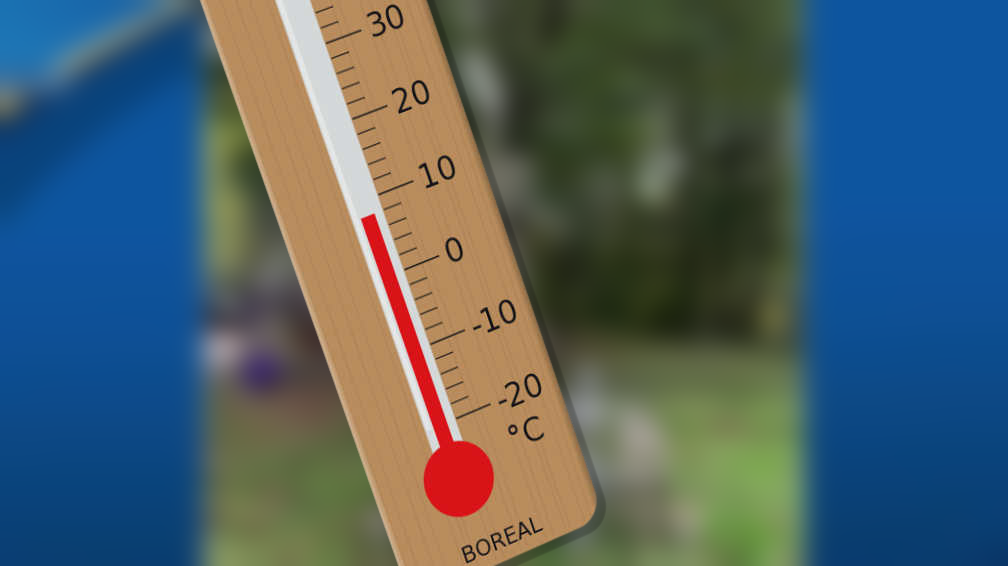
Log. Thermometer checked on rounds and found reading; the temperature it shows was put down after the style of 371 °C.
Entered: 8 °C
